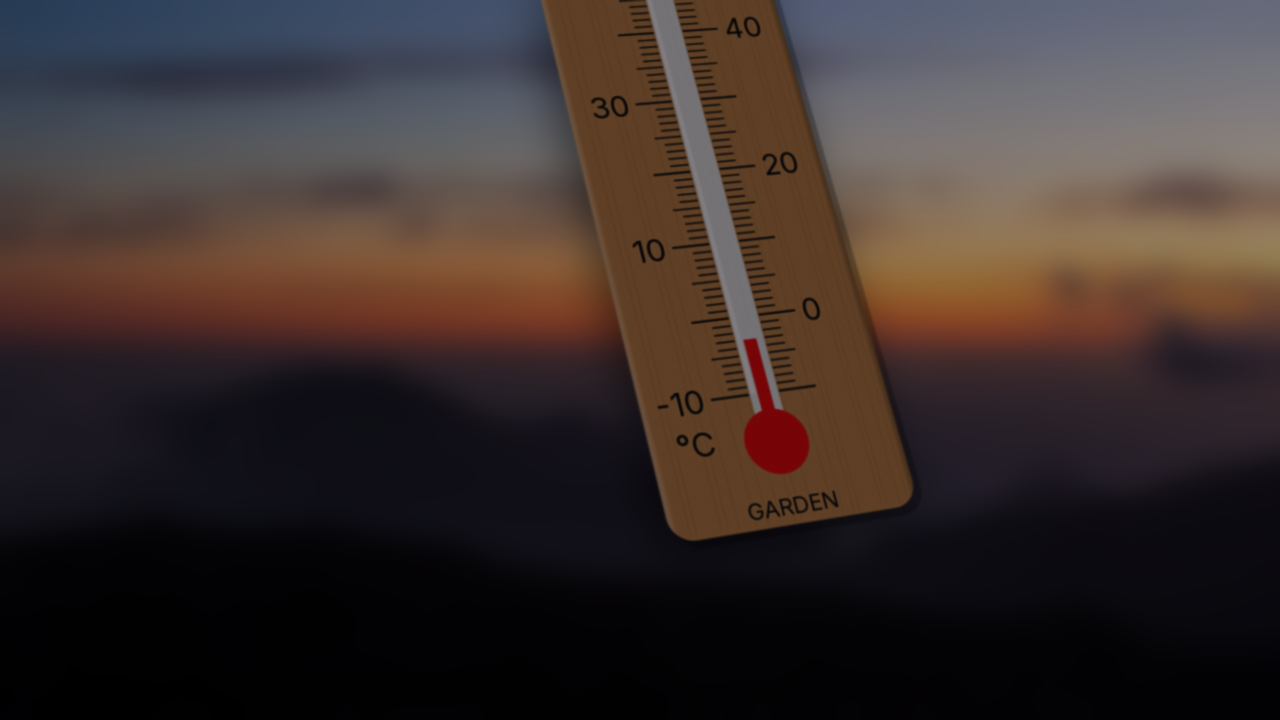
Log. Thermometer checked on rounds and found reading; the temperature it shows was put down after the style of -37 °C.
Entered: -3 °C
